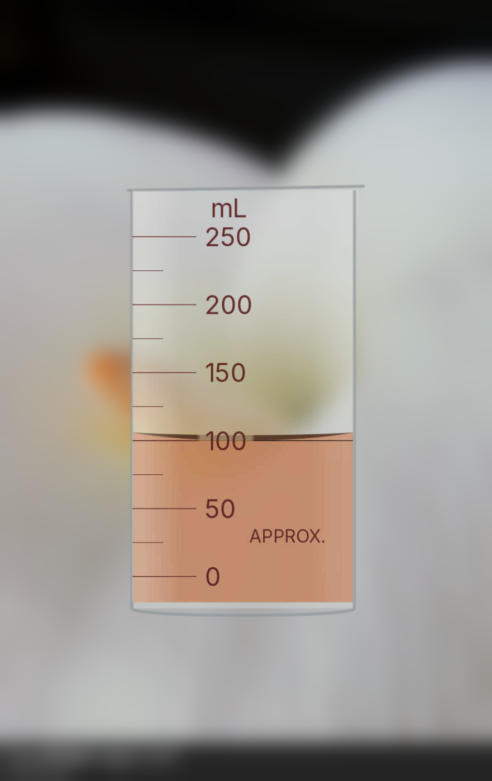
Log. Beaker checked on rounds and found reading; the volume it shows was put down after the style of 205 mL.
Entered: 100 mL
